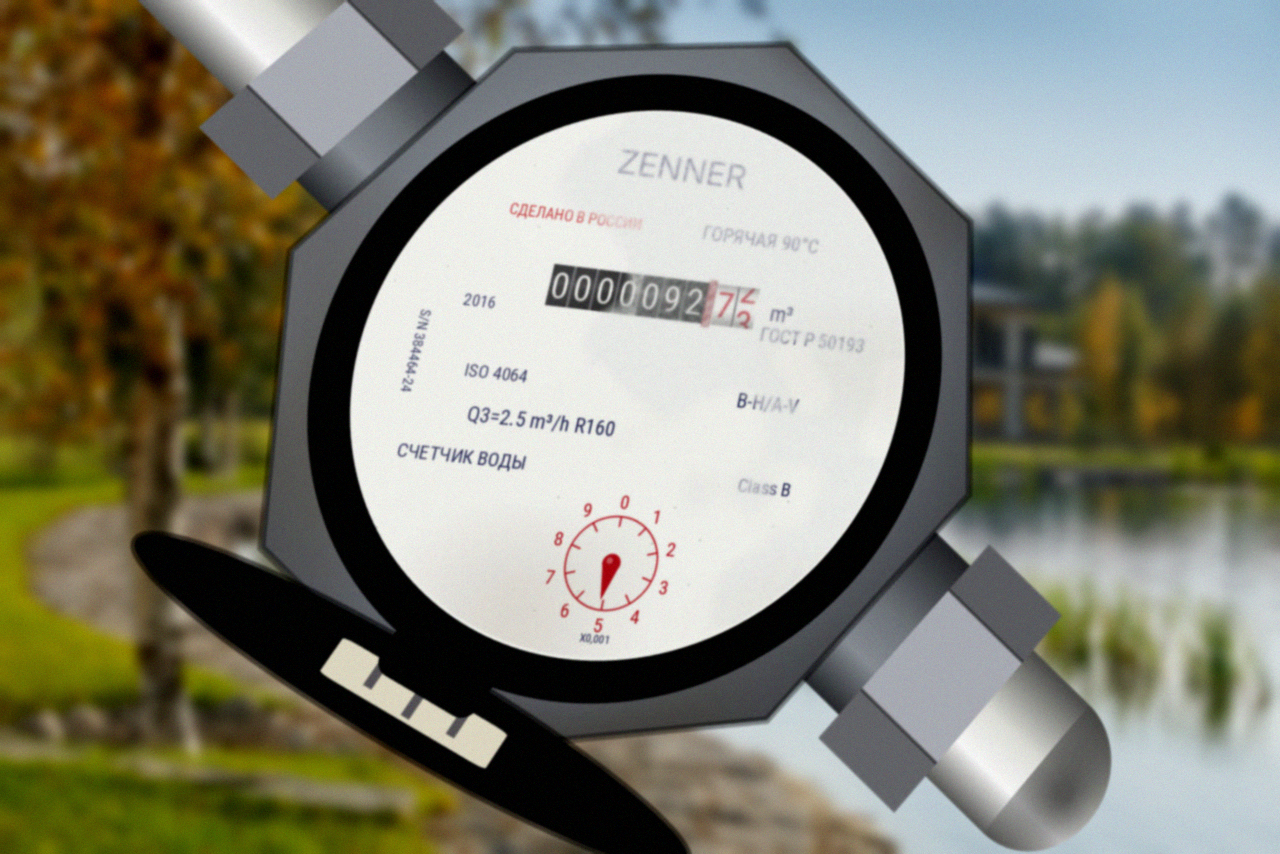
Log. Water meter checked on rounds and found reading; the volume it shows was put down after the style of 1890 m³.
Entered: 92.725 m³
